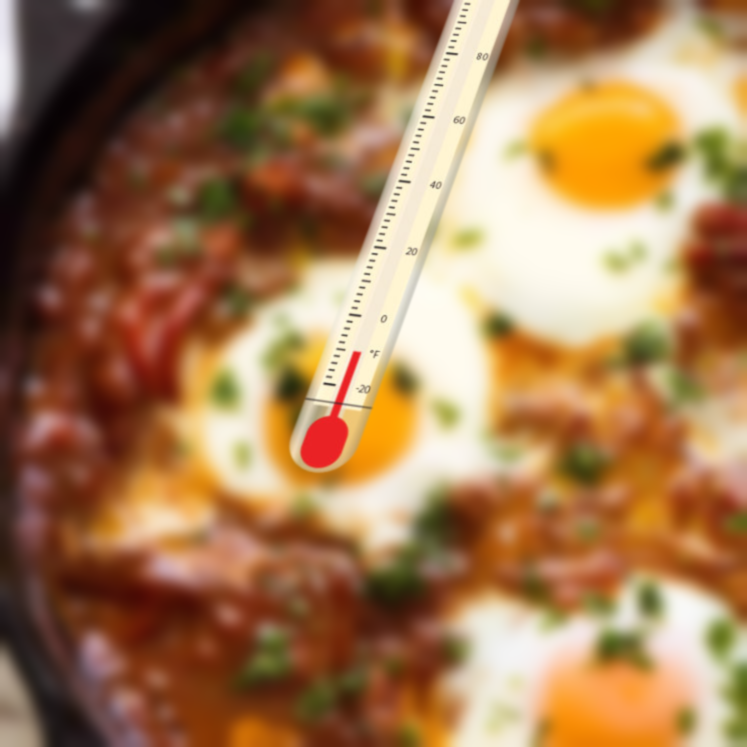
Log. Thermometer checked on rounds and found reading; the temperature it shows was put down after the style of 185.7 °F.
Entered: -10 °F
